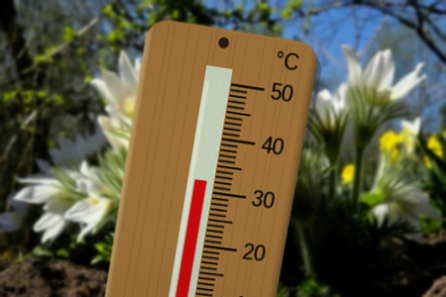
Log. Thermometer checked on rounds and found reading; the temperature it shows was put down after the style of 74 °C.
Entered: 32 °C
